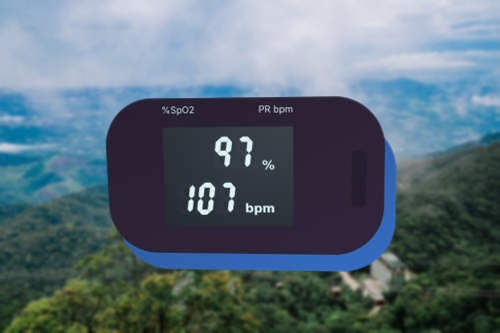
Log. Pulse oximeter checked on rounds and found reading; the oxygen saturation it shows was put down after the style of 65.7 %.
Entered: 97 %
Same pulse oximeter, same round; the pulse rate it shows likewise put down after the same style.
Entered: 107 bpm
